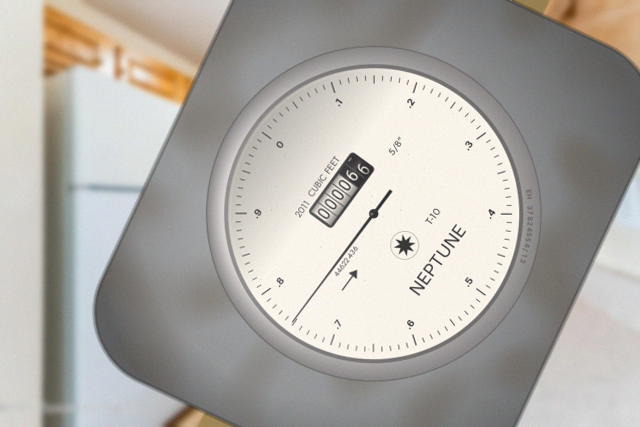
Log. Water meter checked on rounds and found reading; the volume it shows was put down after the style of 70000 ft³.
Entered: 65.75 ft³
